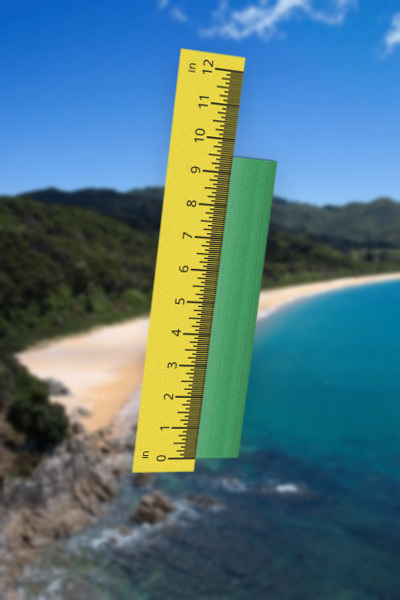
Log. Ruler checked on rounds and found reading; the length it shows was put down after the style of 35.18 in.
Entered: 9.5 in
